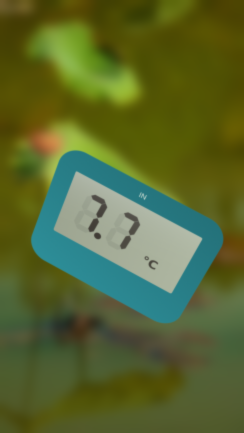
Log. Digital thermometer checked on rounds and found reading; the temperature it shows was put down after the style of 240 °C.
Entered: 7.7 °C
